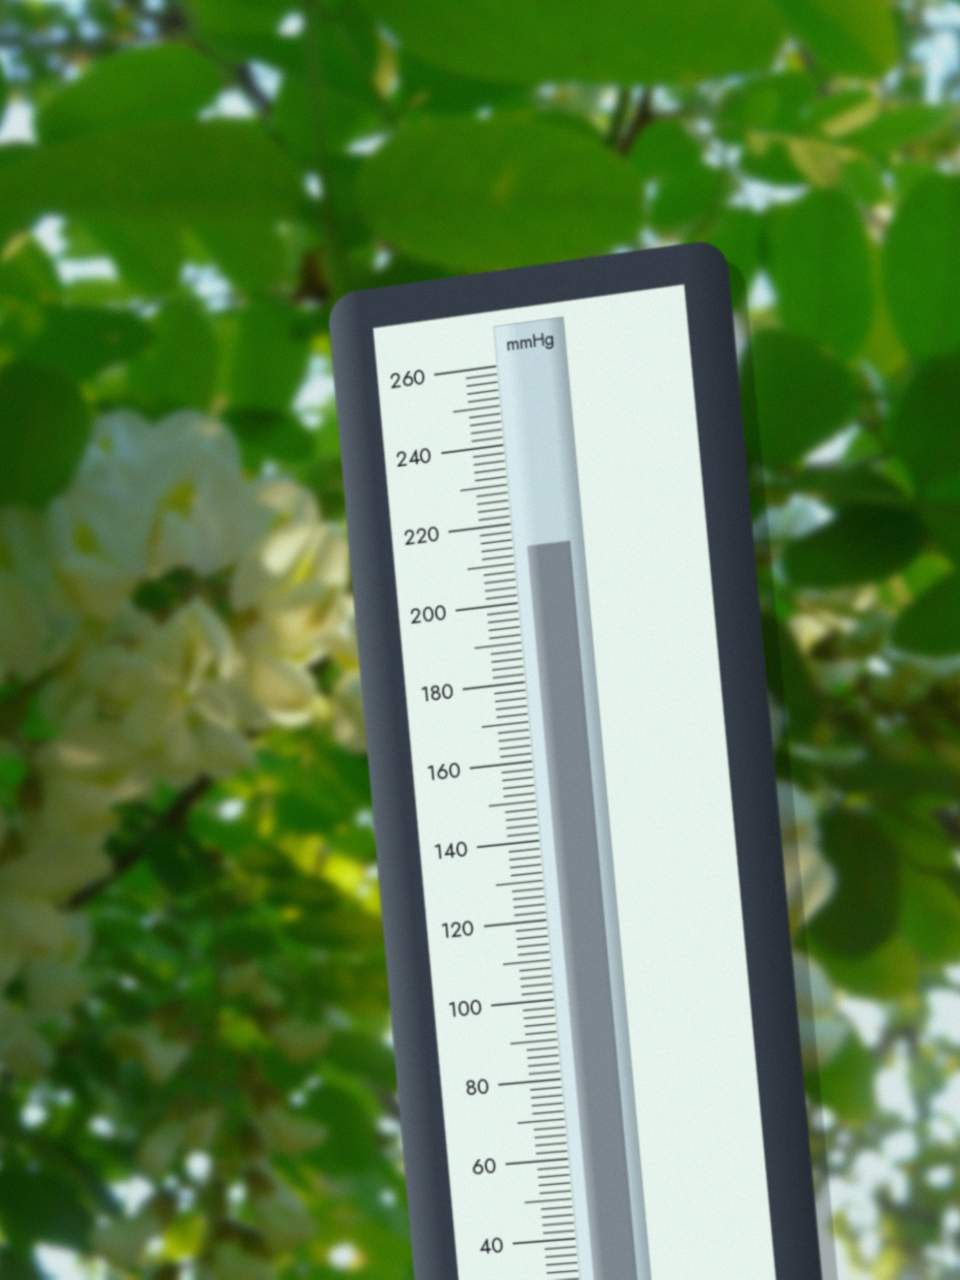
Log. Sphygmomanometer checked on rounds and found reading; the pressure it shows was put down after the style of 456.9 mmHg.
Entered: 214 mmHg
